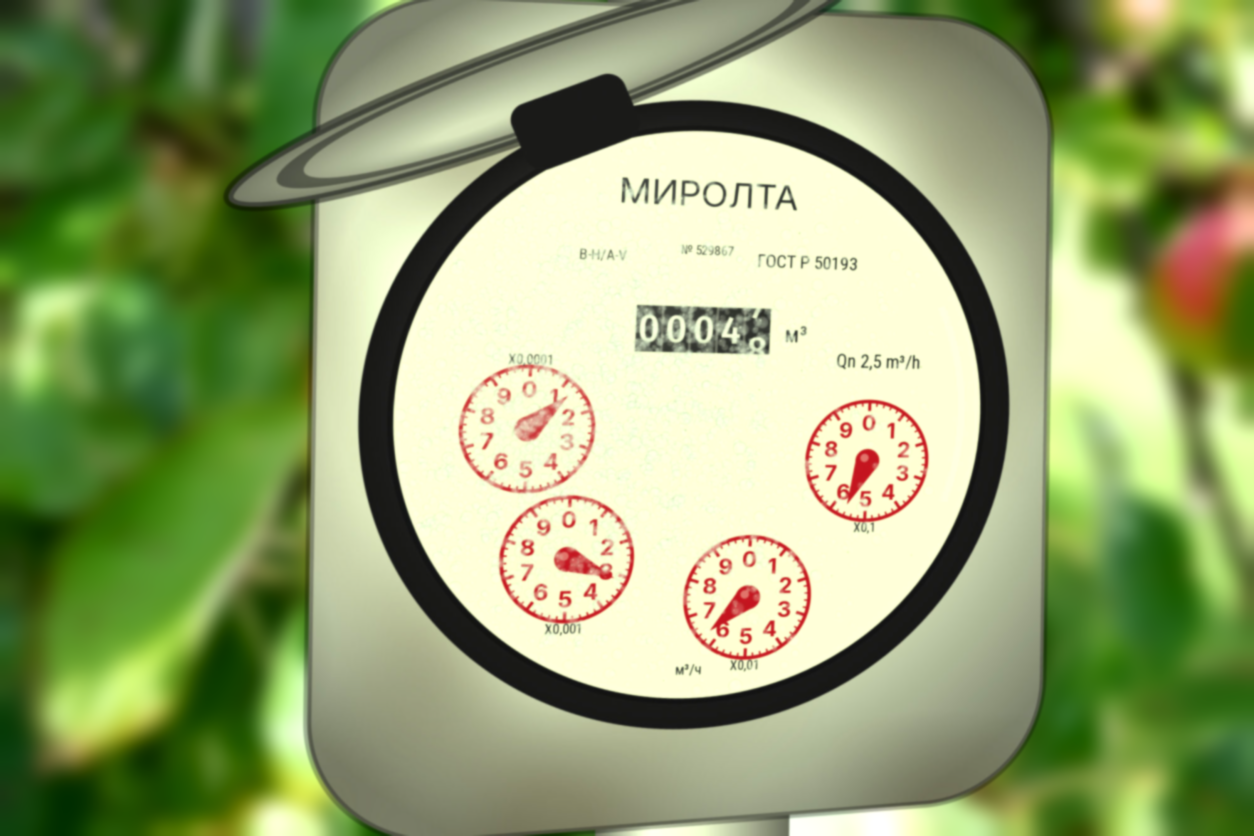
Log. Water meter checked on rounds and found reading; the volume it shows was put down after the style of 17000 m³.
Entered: 47.5631 m³
